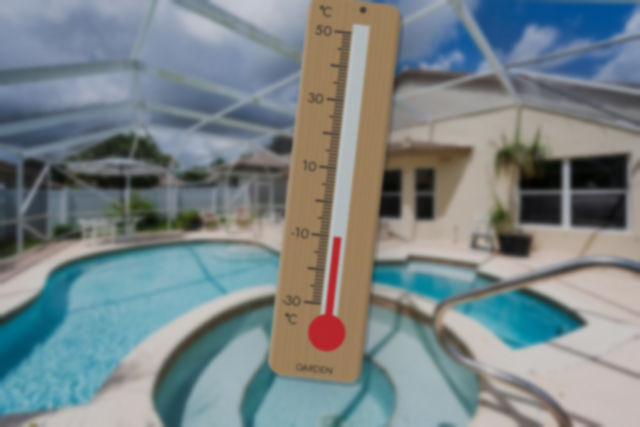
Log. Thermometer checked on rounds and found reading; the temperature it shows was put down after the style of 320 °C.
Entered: -10 °C
